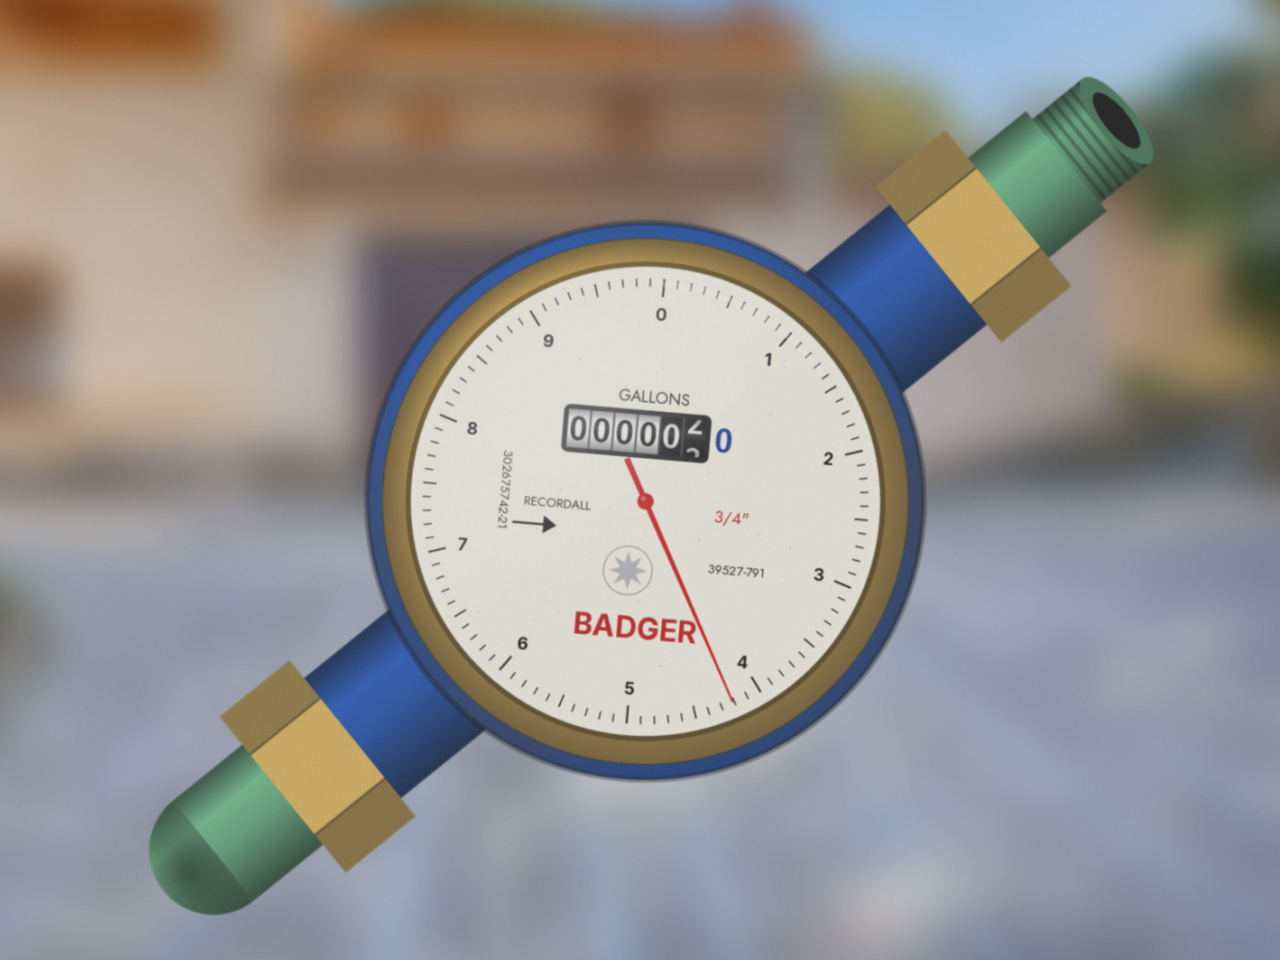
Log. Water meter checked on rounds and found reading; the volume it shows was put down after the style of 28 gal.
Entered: 24.2 gal
